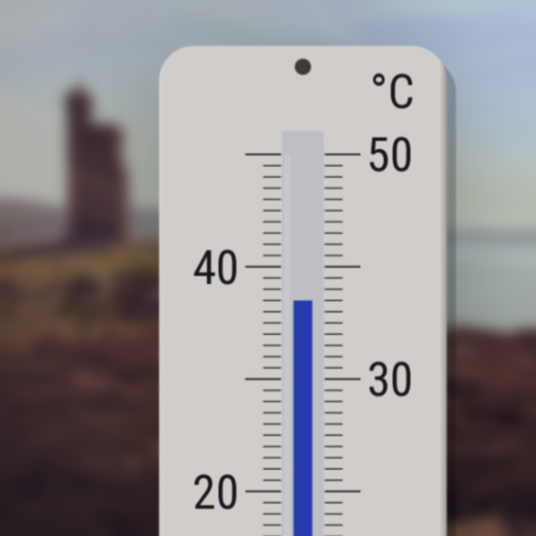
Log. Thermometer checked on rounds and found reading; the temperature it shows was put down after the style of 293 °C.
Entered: 37 °C
